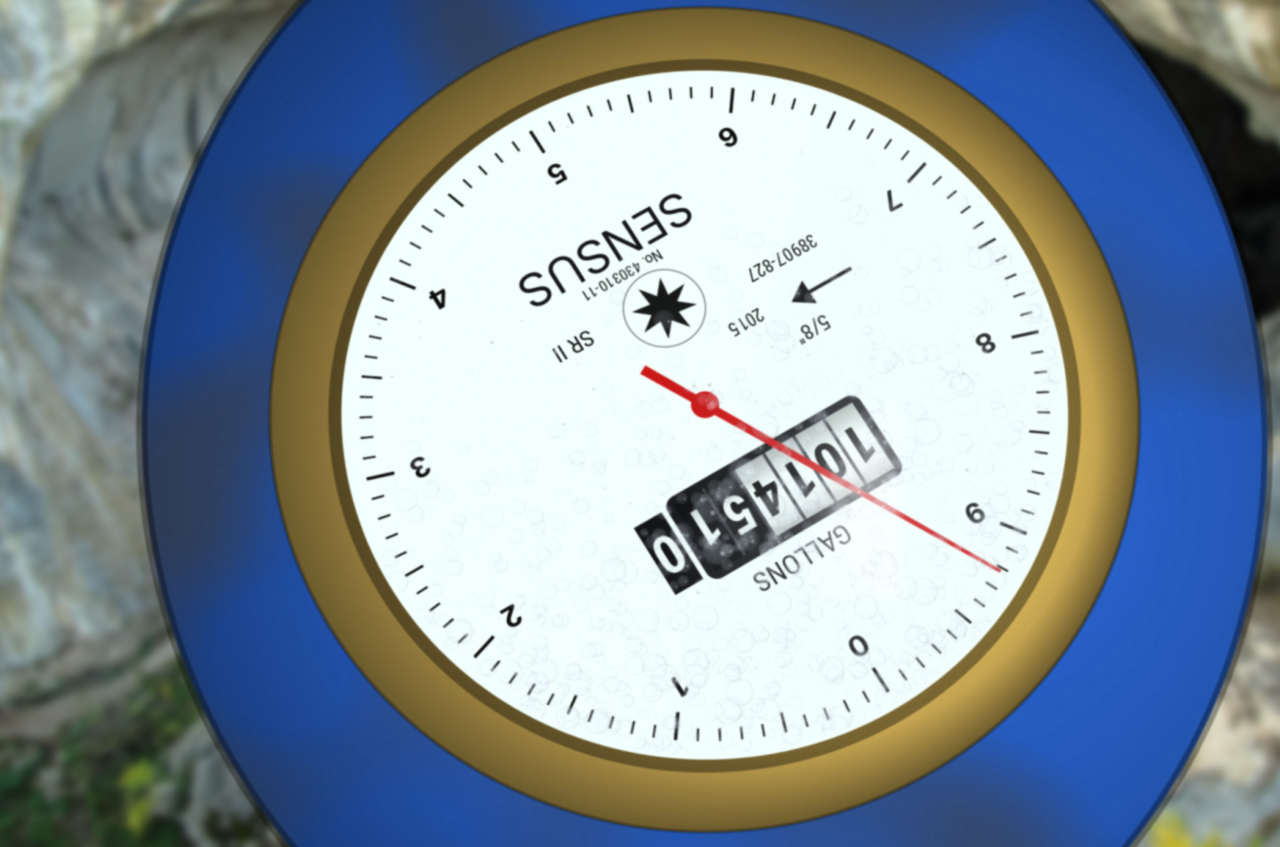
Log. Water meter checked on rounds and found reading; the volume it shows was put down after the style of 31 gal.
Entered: 1014509.2 gal
